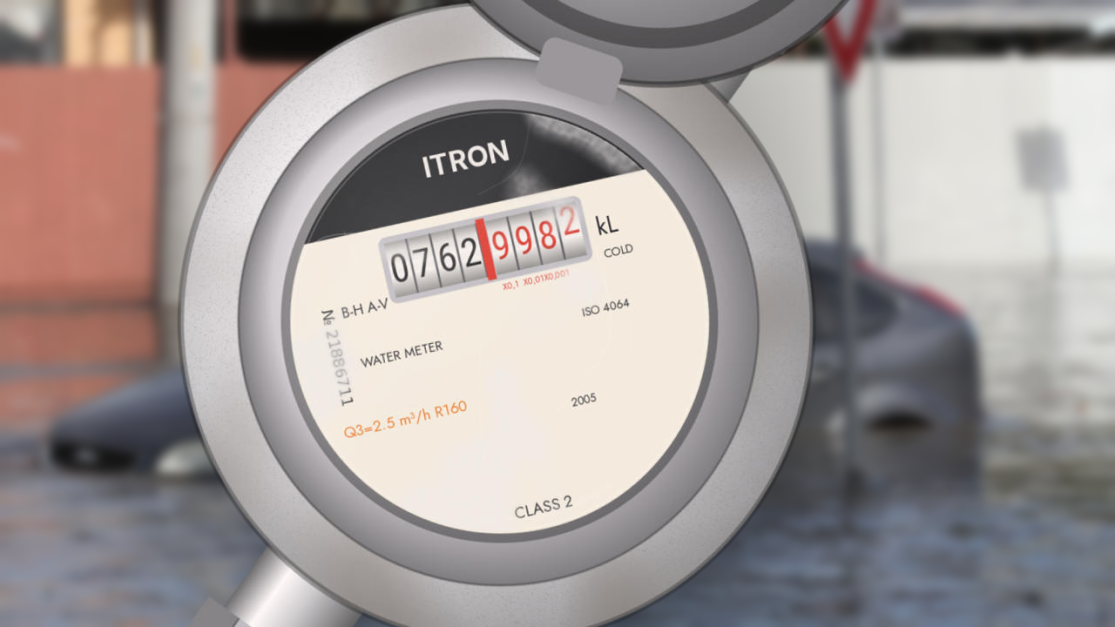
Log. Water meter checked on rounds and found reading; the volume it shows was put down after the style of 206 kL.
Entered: 762.9982 kL
